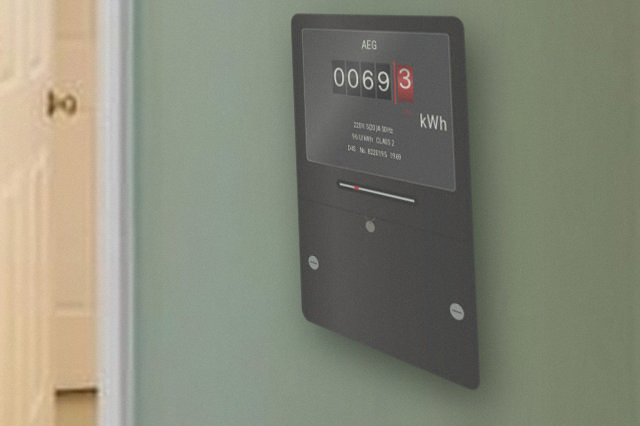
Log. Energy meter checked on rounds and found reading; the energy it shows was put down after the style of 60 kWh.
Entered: 69.3 kWh
